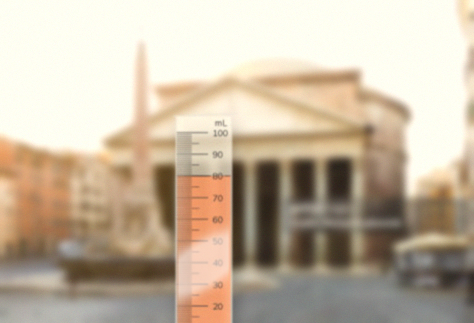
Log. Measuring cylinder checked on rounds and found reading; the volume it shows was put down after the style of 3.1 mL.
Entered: 80 mL
